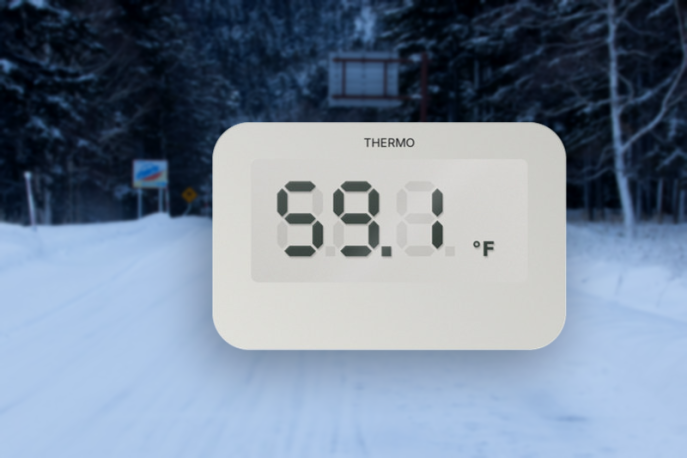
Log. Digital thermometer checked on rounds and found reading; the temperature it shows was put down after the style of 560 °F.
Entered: 59.1 °F
